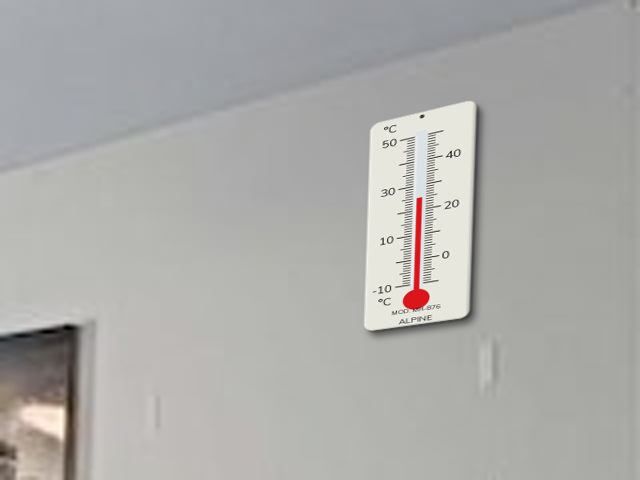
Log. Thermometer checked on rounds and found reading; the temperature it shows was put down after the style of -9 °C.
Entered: 25 °C
